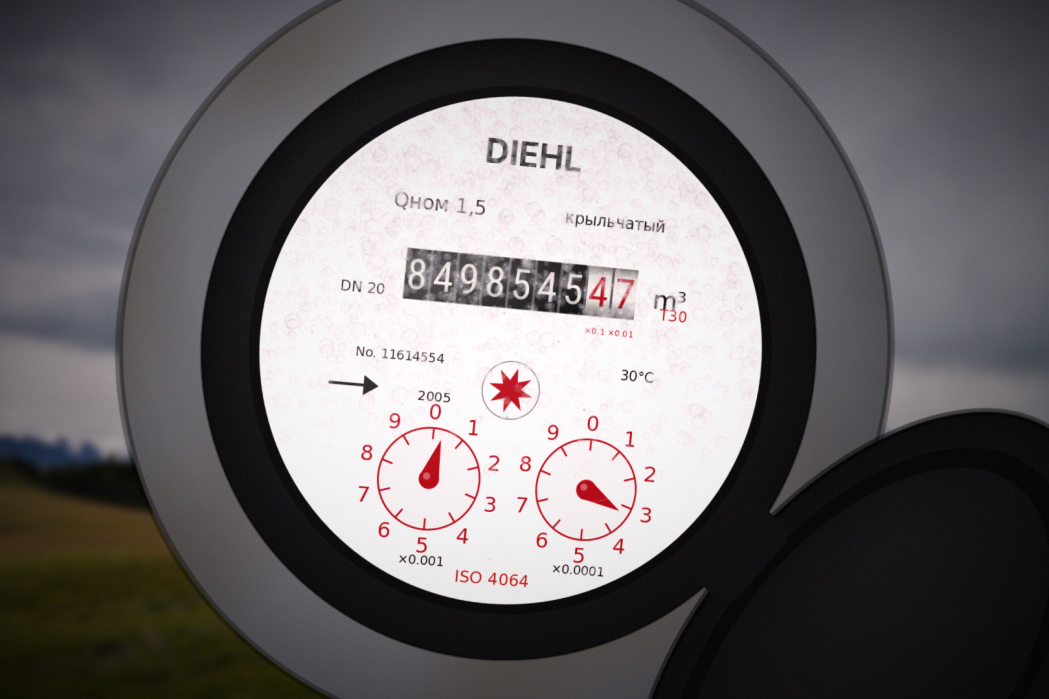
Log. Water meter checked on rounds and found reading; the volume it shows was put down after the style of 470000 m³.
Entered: 8498545.4703 m³
